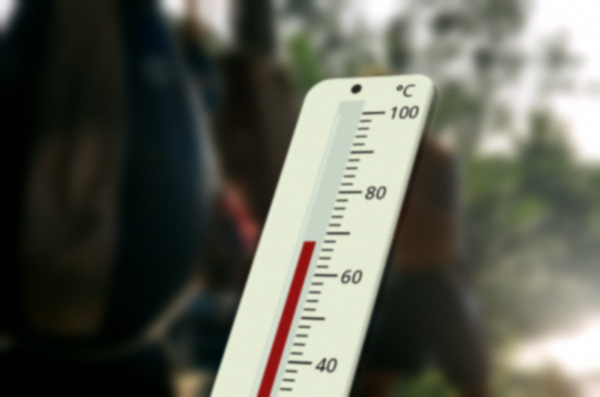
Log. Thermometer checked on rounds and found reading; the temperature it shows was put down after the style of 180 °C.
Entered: 68 °C
